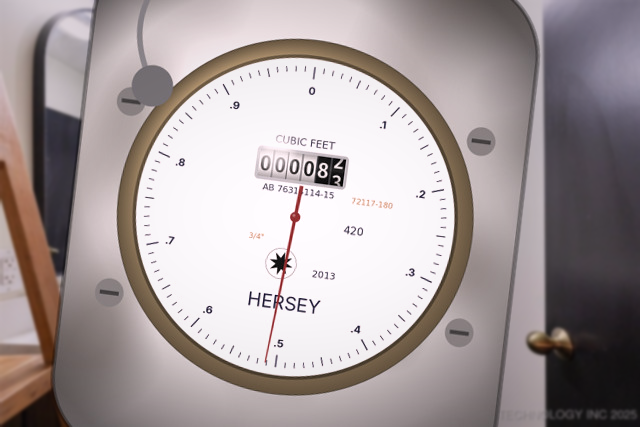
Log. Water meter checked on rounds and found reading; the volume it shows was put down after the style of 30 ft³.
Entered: 82.51 ft³
